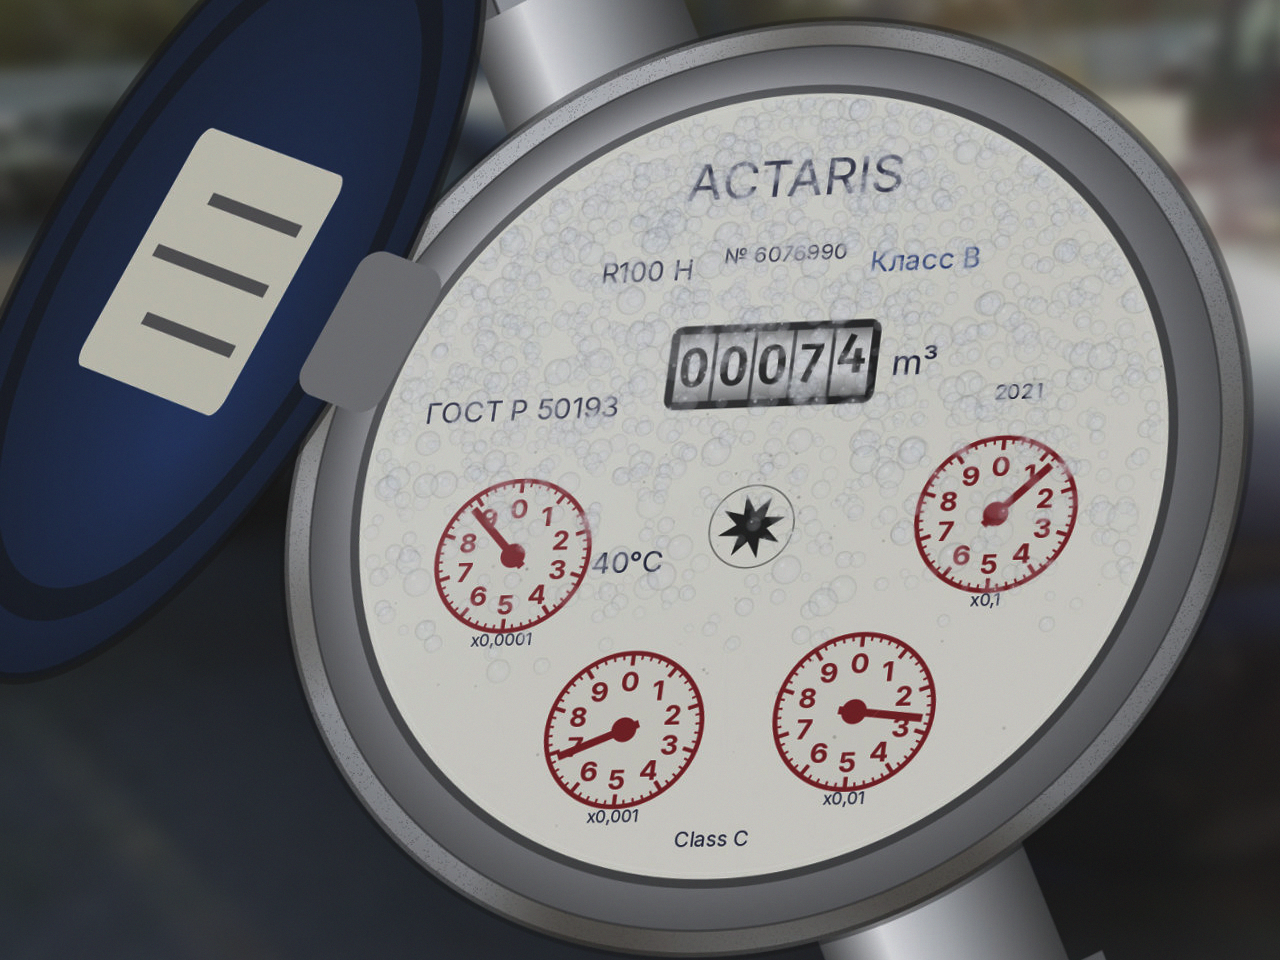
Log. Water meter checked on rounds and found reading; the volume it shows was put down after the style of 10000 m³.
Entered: 74.1268 m³
